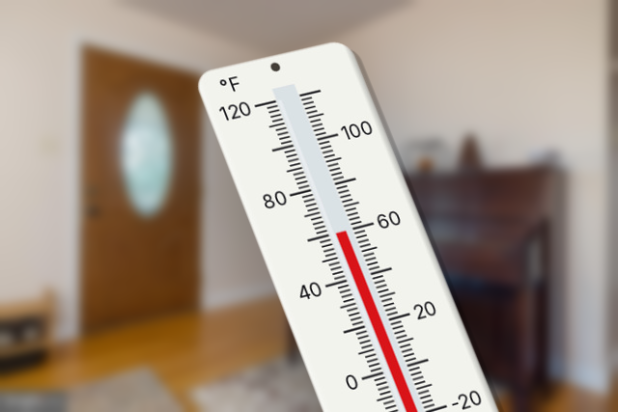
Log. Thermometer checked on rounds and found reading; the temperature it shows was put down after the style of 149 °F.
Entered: 60 °F
